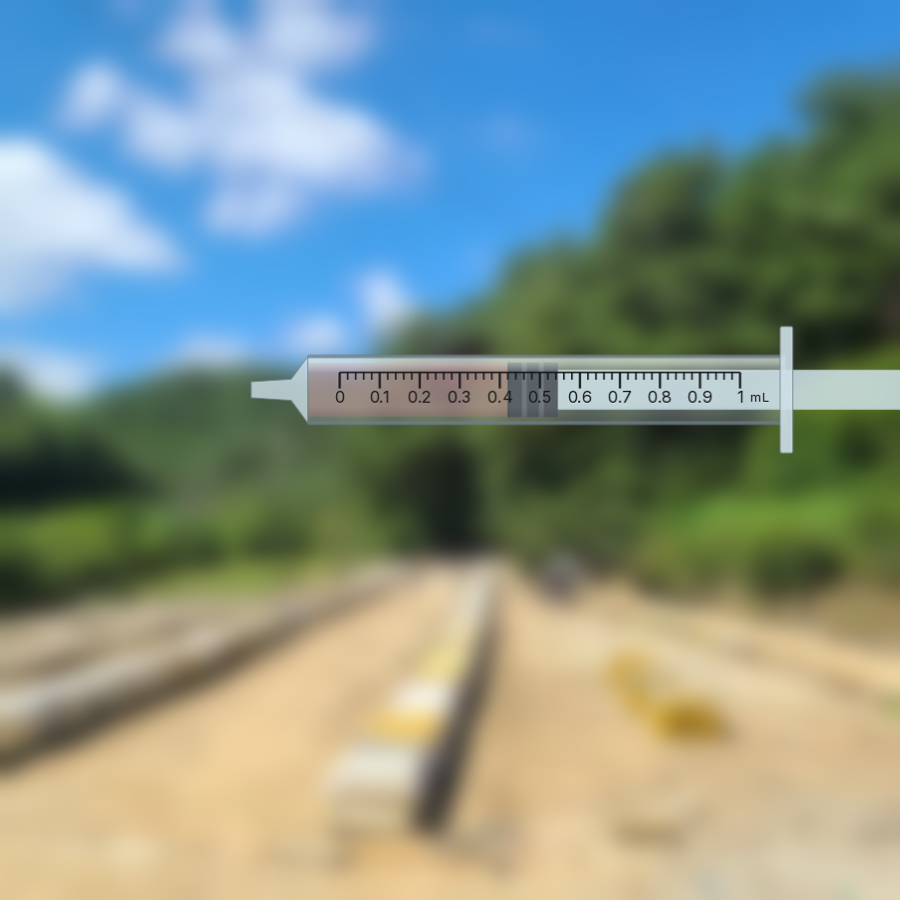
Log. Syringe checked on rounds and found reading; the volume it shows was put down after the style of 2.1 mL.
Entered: 0.42 mL
